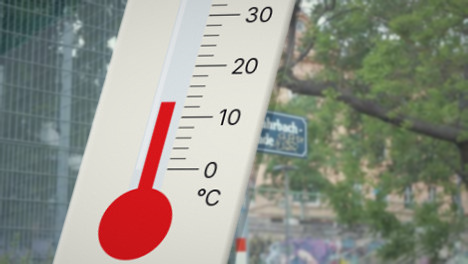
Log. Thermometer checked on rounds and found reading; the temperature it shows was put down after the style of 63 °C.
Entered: 13 °C
